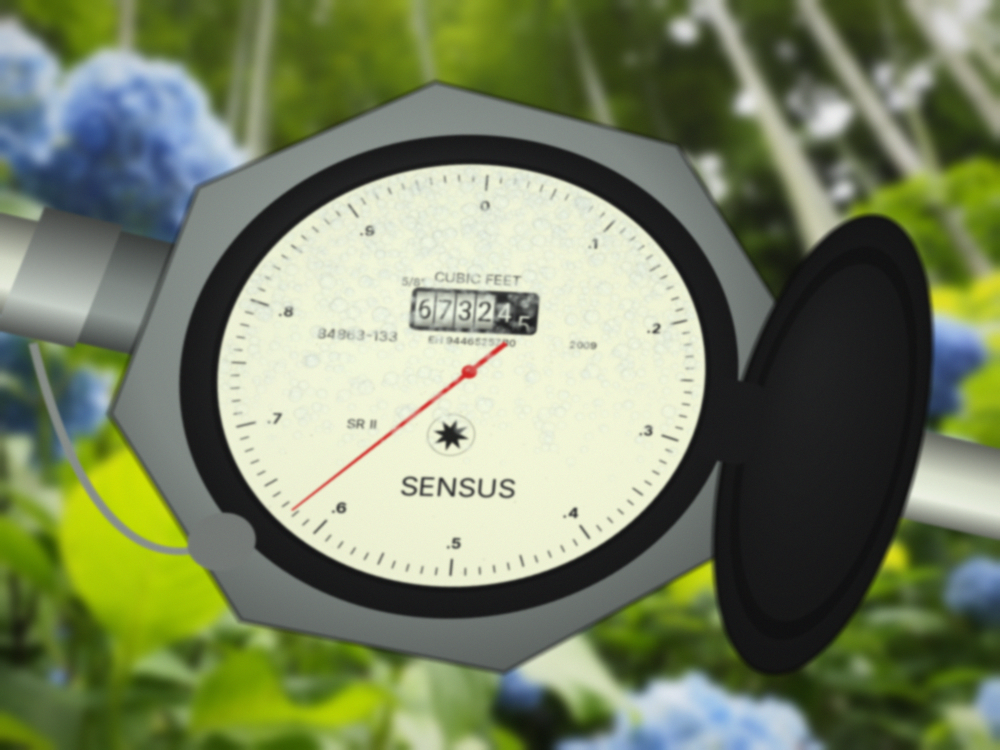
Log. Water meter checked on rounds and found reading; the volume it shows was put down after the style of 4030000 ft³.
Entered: 673244.62 ft³
